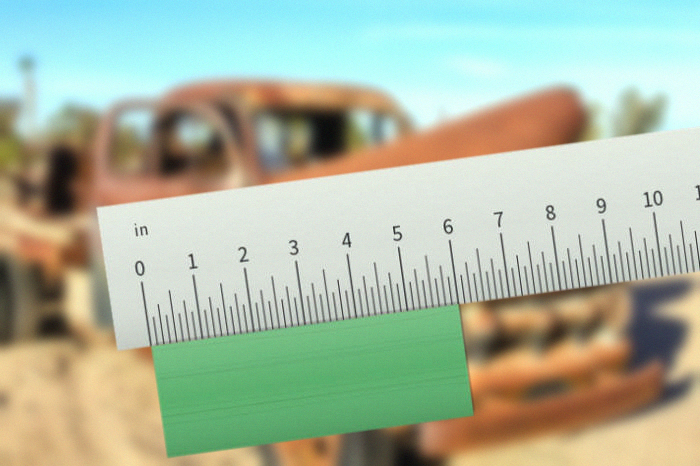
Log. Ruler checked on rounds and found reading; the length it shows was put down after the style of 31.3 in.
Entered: 6 in
